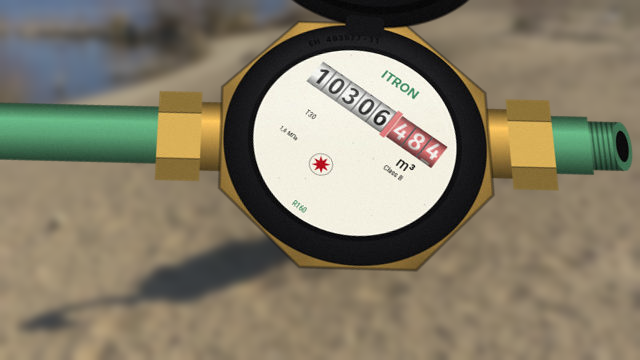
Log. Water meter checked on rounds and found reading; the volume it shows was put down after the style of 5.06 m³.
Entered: 10306.484 m³
